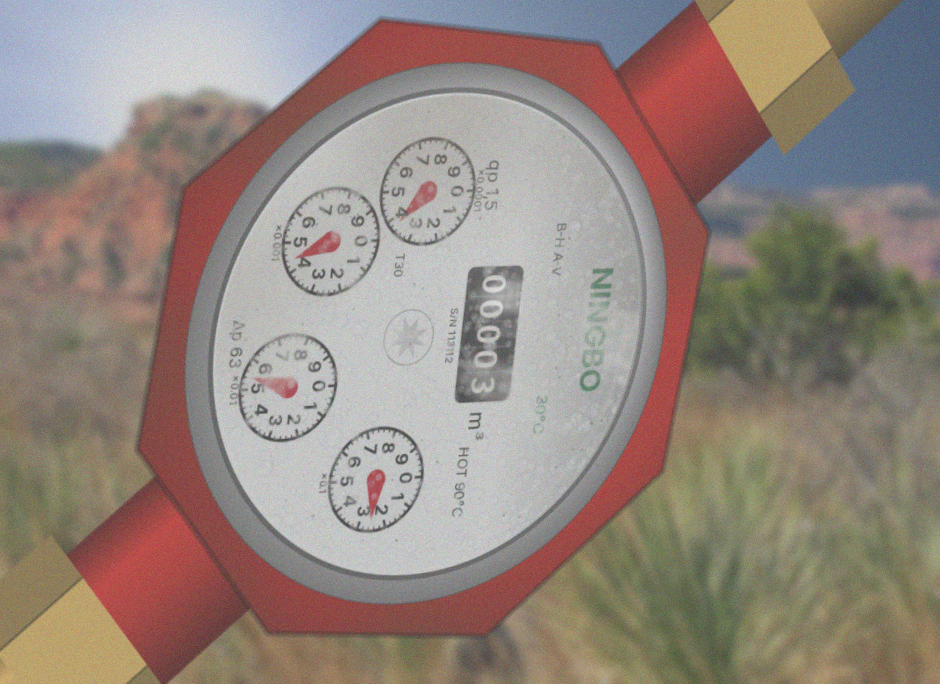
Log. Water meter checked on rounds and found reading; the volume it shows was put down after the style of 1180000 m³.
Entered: 3.2543 m³
